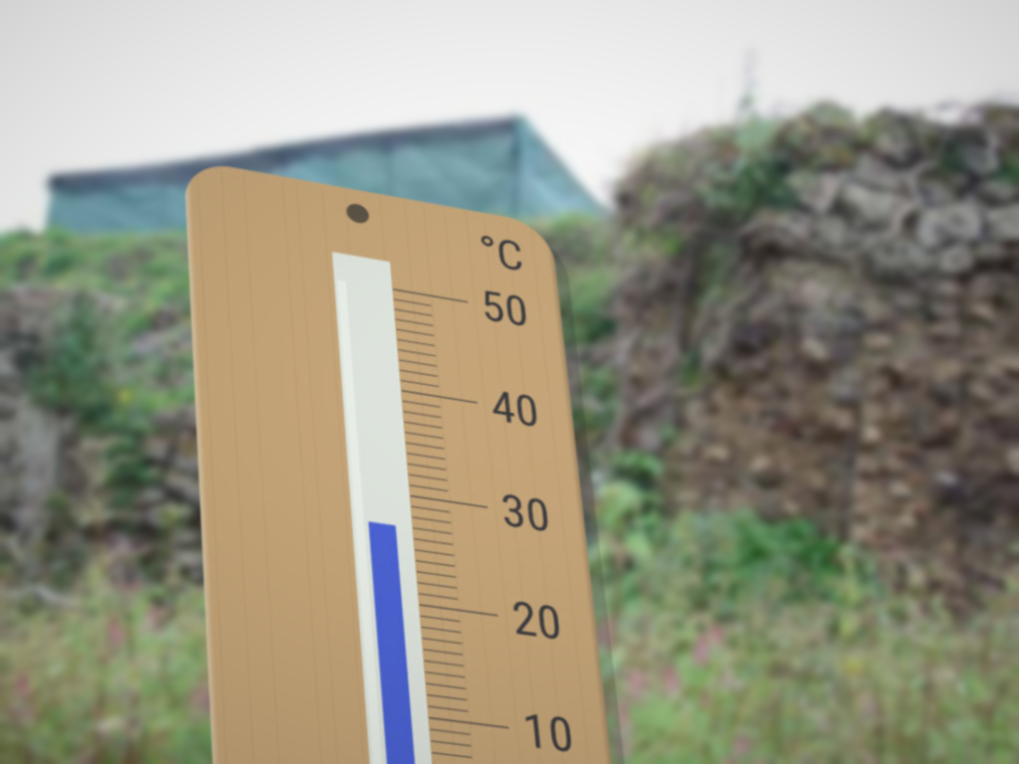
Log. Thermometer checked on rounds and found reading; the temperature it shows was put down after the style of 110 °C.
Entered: 27 °C
